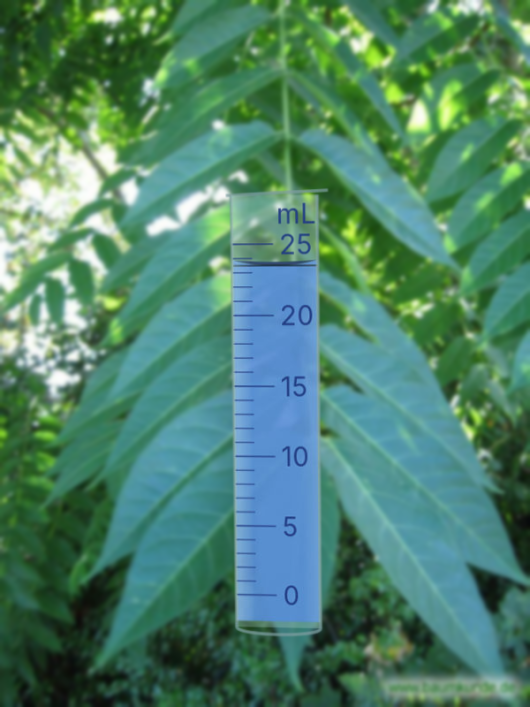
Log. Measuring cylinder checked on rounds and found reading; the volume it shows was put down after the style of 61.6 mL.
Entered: 23.5 mL
